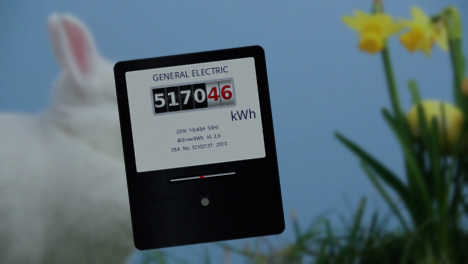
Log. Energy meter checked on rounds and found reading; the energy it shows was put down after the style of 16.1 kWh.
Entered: 5170.46 kWh
